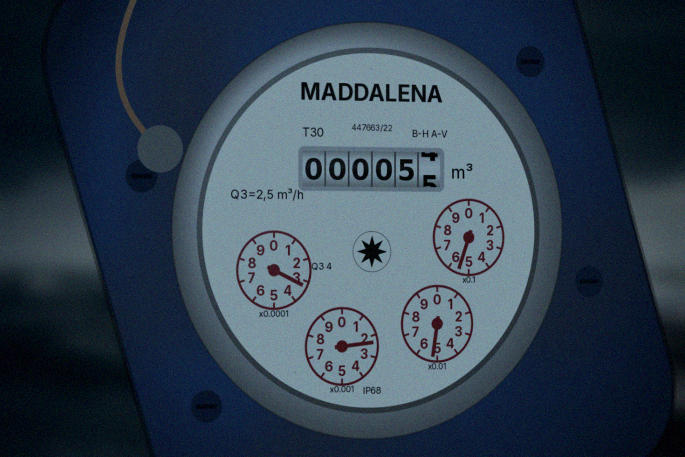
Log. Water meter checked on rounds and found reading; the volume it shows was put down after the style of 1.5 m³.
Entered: 54.5523 m³
